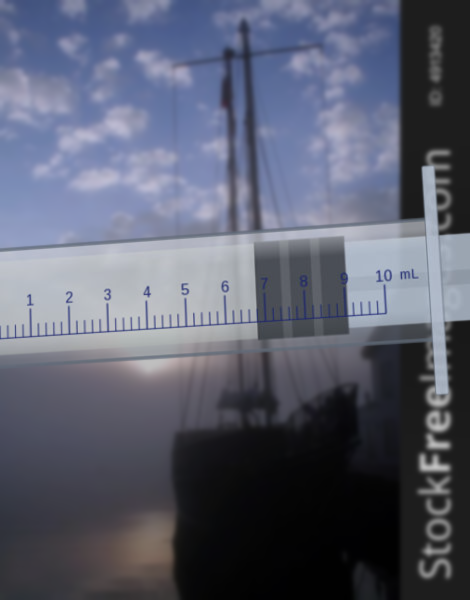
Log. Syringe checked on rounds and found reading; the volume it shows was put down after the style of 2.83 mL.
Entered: 6.8 mL
